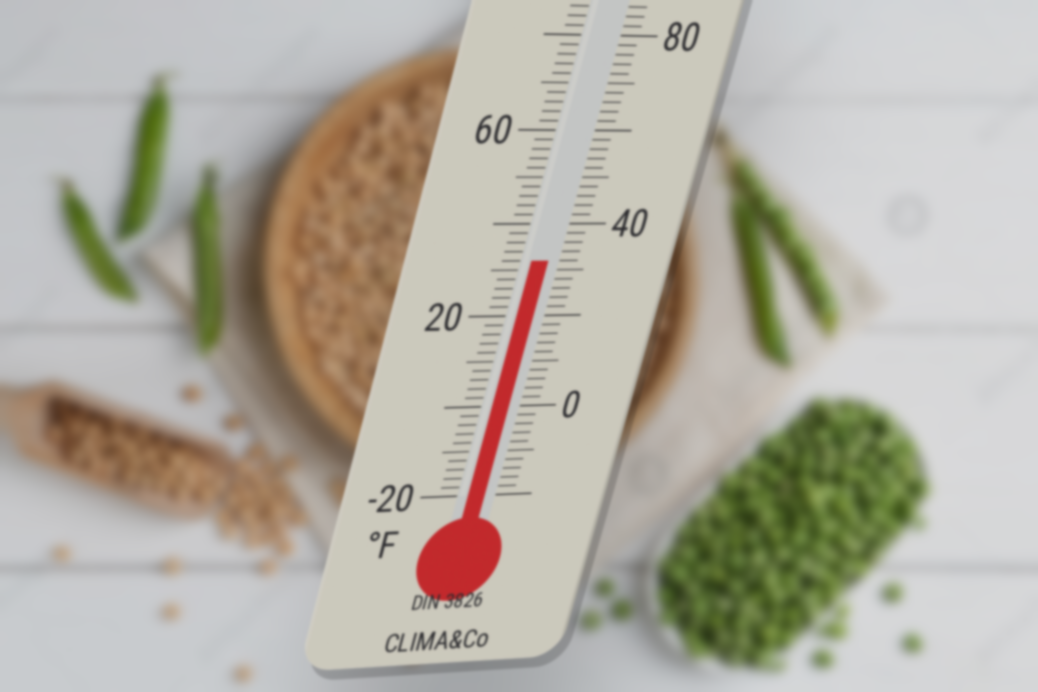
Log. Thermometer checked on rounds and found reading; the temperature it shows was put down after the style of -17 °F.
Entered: 32 °F
